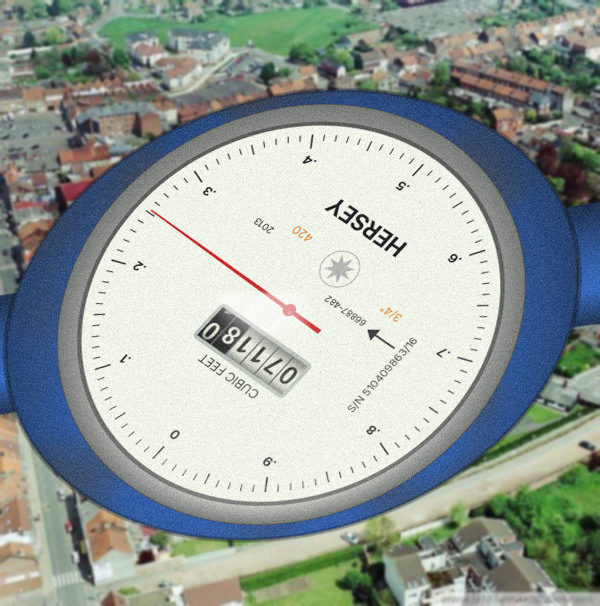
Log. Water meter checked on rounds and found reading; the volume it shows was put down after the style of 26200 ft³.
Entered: 71180.25 ft³
